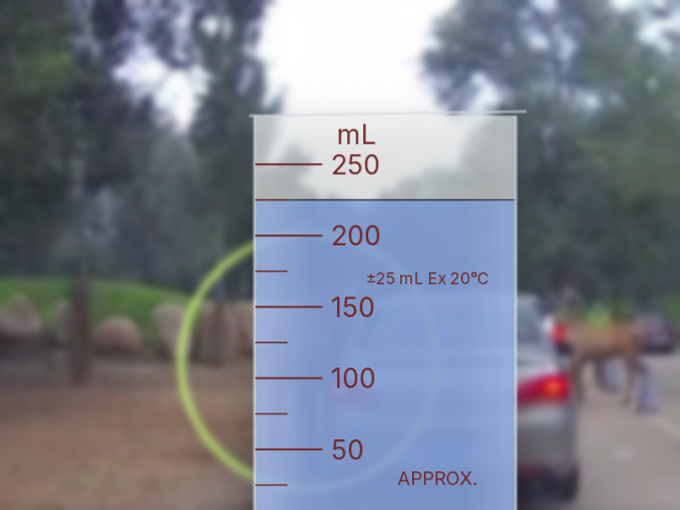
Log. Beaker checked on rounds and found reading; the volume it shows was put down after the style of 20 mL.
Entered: 225 mL
